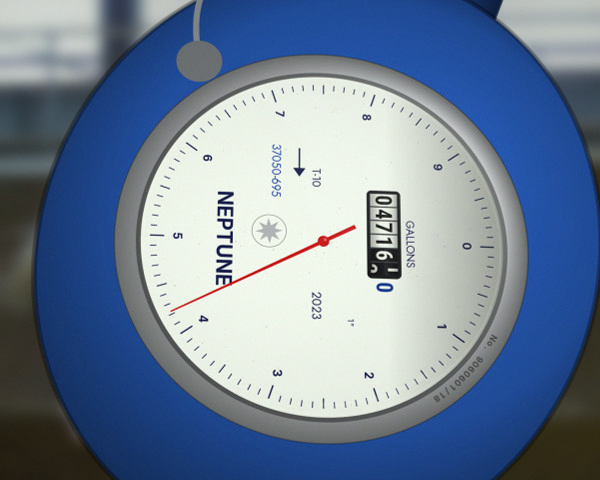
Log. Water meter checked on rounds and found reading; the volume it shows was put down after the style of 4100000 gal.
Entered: 471614.2 gal
